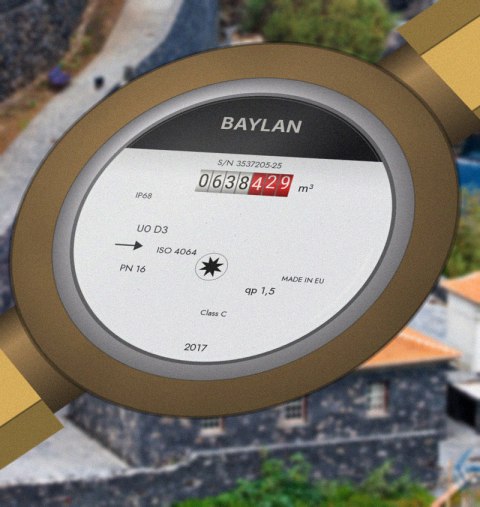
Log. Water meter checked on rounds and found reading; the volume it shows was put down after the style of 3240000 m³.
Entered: 638.429 m³
